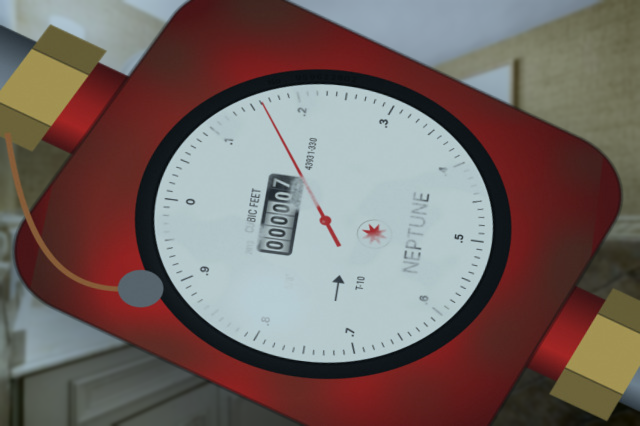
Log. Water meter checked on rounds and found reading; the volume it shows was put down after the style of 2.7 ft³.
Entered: 7.16 ft³
